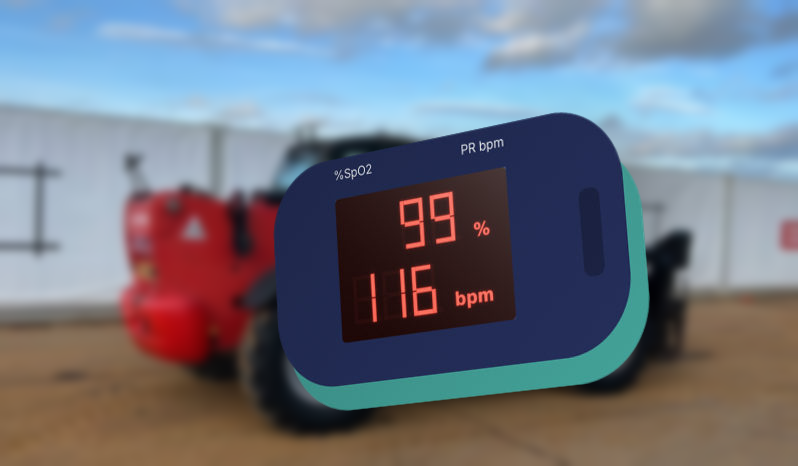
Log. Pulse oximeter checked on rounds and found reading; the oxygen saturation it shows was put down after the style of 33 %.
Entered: 99 %
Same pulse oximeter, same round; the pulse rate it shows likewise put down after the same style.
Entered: 116 bpm
